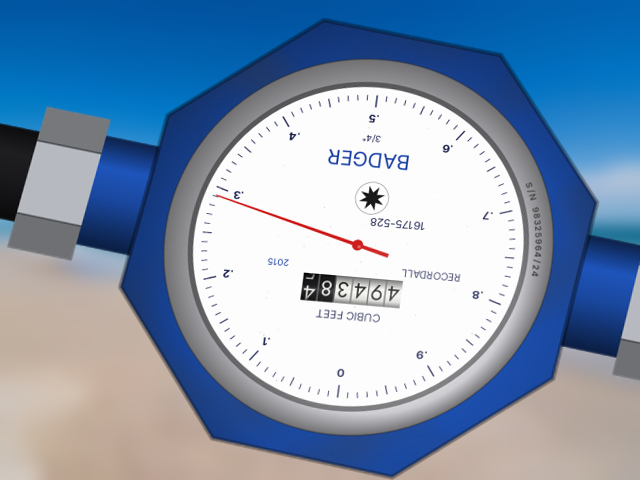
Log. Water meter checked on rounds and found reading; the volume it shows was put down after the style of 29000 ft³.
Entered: 494384.29 ft³
